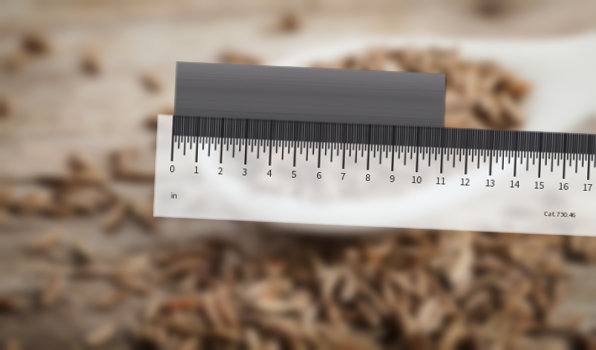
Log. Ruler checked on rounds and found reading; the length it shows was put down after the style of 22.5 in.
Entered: 11 in
